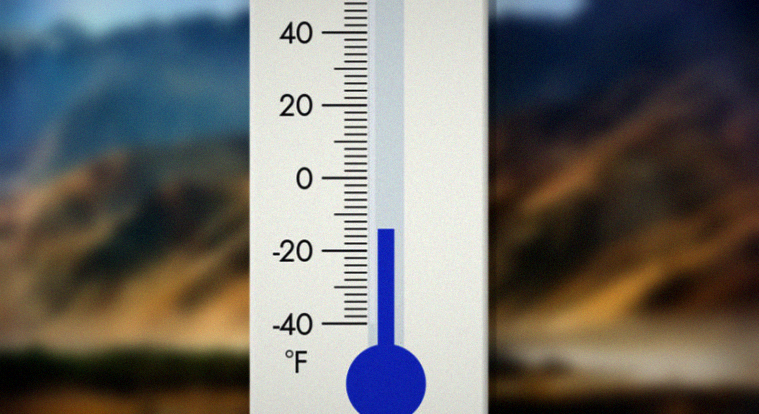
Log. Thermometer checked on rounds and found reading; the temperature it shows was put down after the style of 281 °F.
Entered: -14 °F
